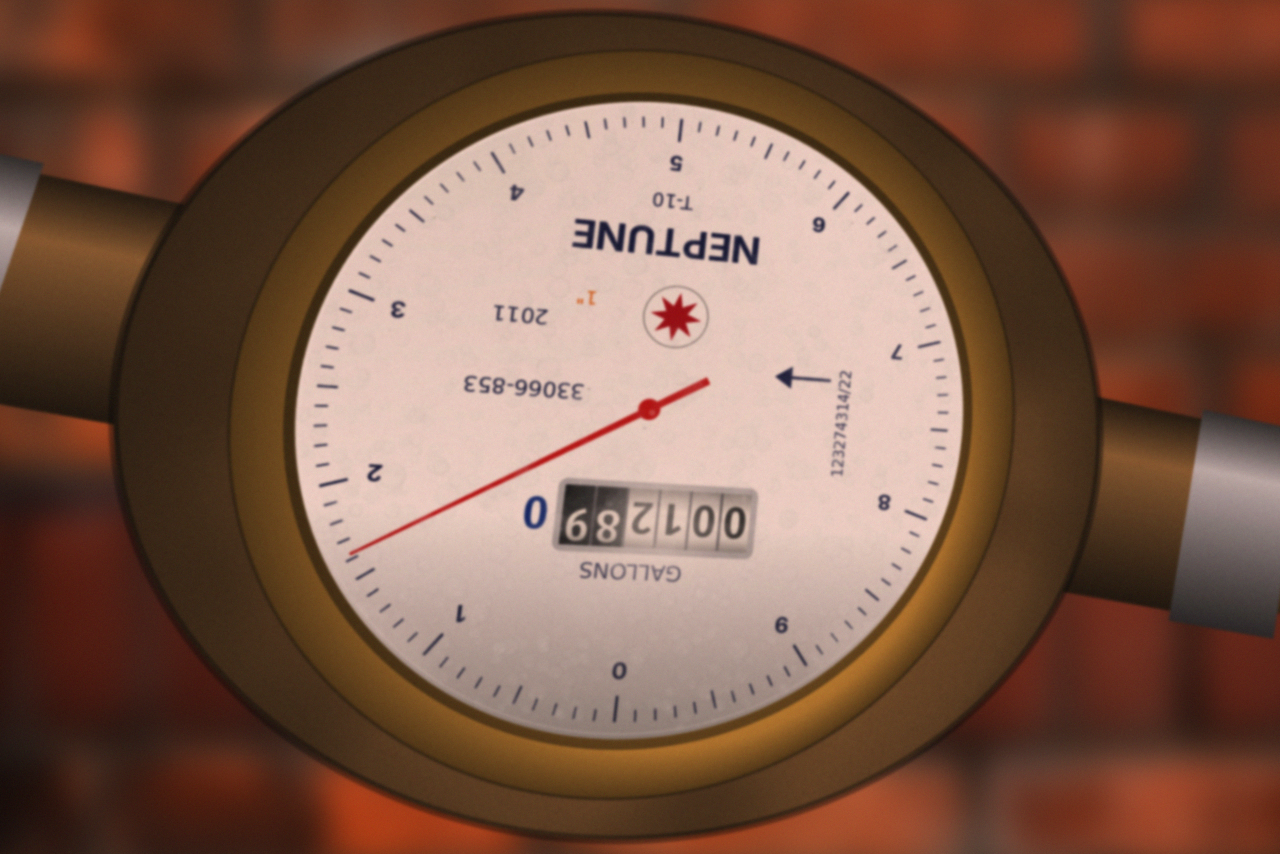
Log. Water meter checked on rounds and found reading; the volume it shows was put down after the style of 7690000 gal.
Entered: 12891.6 gal
